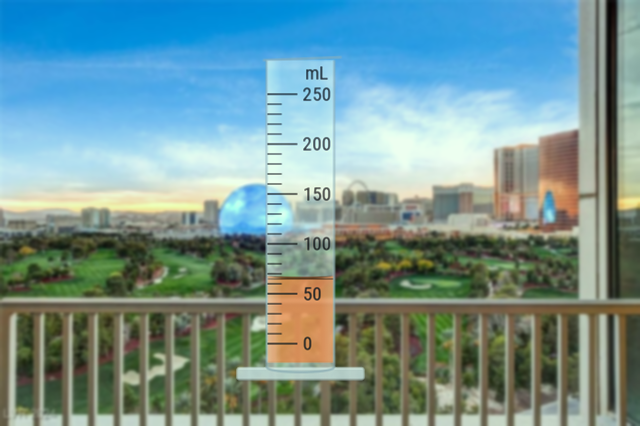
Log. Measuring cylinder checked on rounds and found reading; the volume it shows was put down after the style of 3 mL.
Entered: 65 mL
